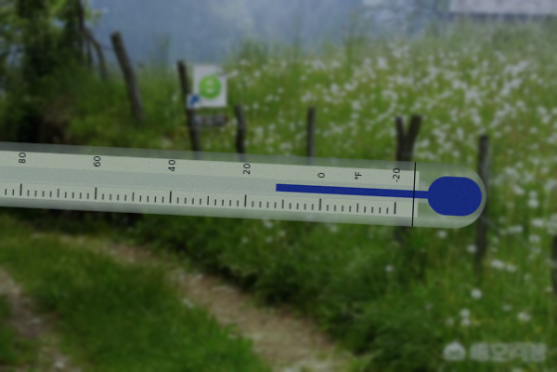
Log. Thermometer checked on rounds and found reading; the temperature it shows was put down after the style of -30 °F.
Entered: 12 °F
